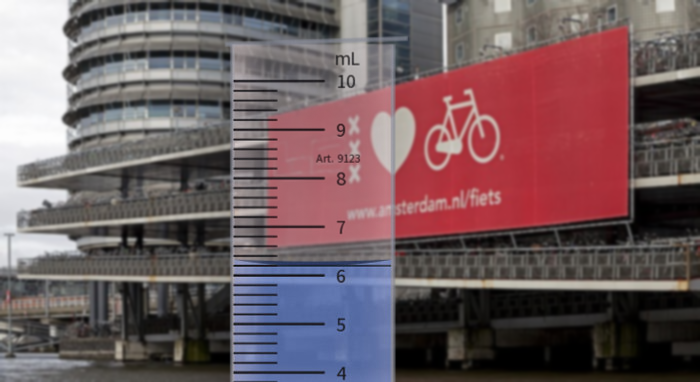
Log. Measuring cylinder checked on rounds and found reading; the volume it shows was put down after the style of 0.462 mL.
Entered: 6.2 mL
